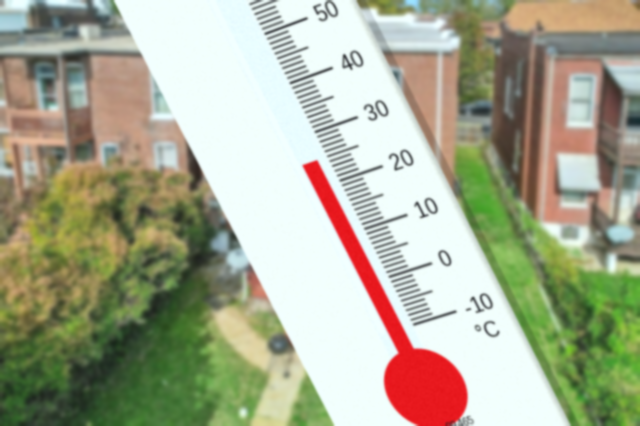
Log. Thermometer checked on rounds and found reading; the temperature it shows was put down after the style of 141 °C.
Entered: 25 °C
